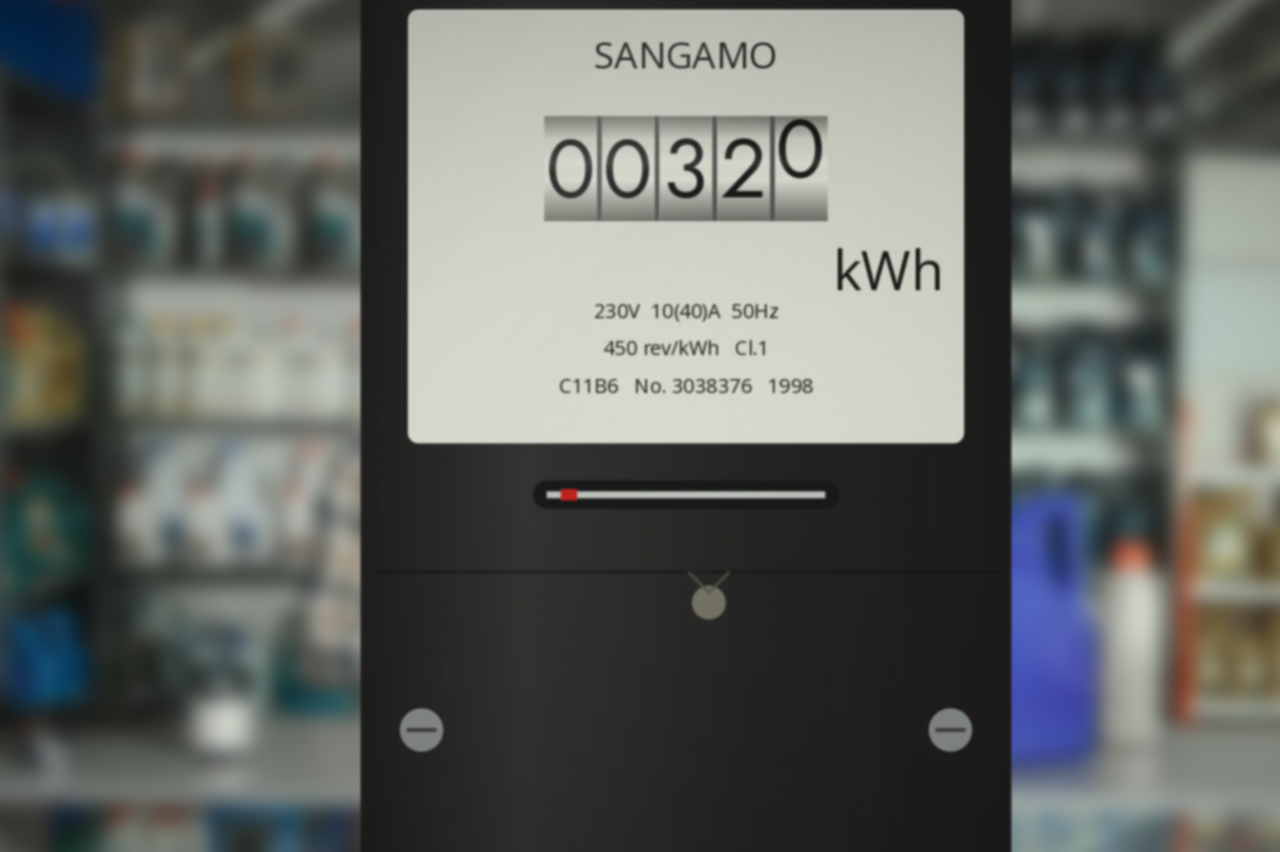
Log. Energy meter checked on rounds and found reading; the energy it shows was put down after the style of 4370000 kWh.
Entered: 320 kWh
